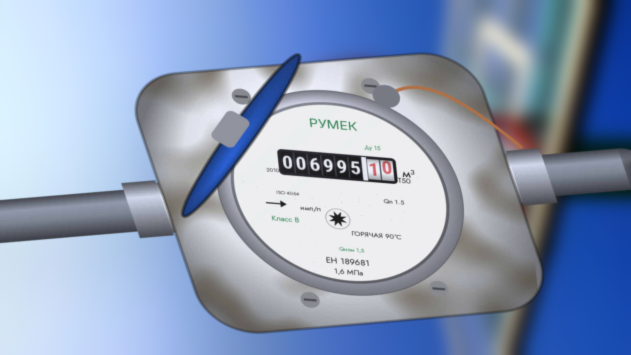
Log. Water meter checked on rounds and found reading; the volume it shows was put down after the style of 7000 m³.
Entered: 6995.10 m³
